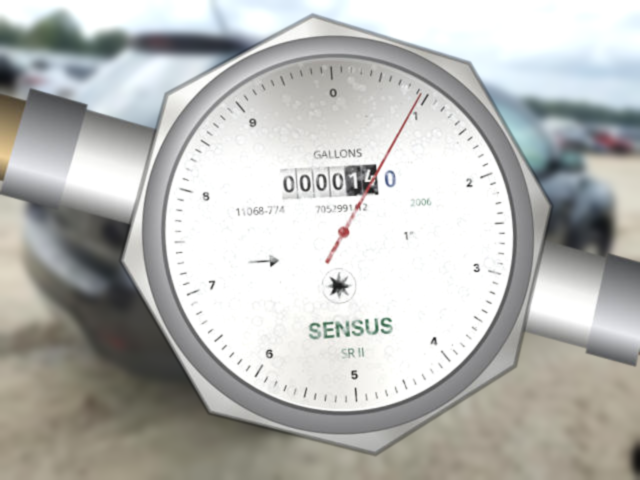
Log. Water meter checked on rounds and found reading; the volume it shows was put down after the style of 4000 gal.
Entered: 140.9 gal
